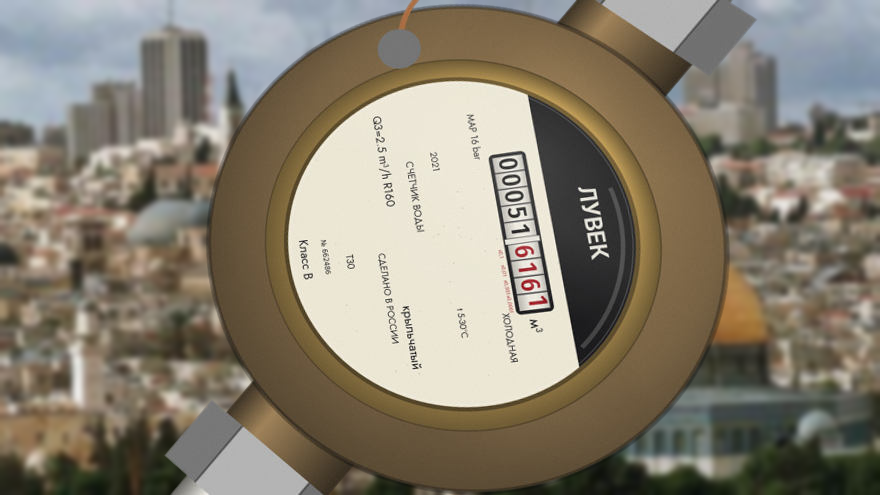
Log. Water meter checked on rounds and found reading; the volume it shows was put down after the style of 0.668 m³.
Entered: 51.6161 m³
